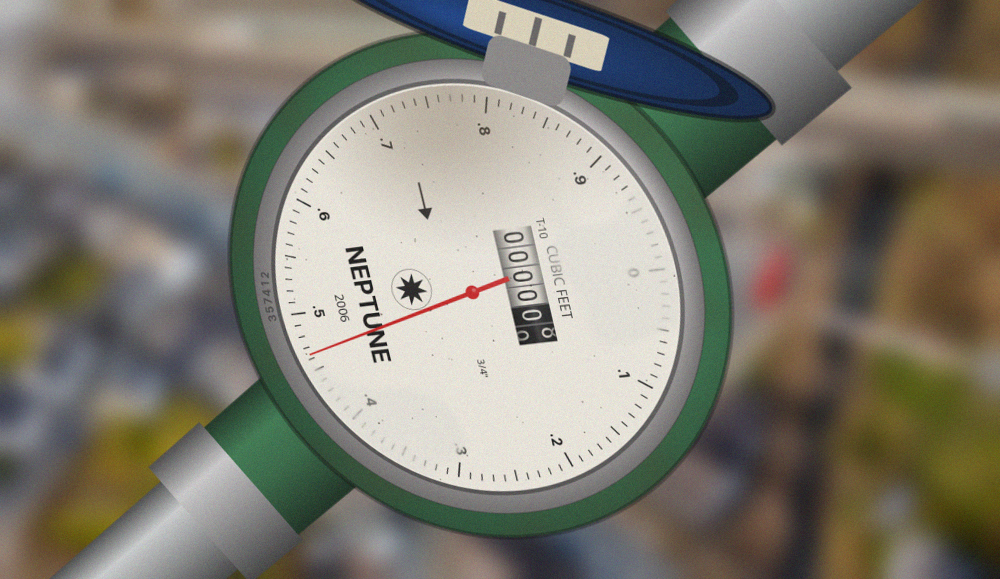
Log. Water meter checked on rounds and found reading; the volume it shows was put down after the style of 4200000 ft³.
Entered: 8.46 ft³
